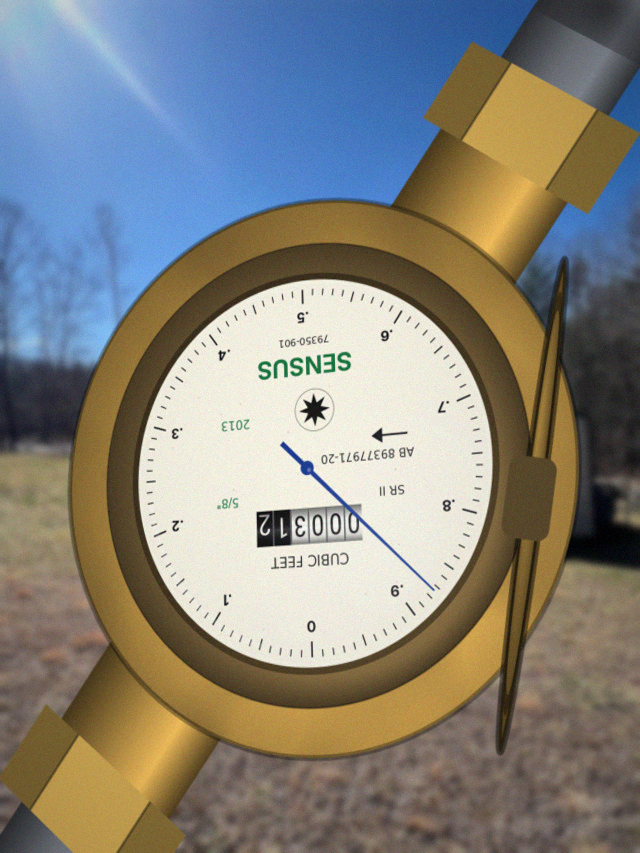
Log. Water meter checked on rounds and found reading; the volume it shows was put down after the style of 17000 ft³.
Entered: 311.87 ft³
